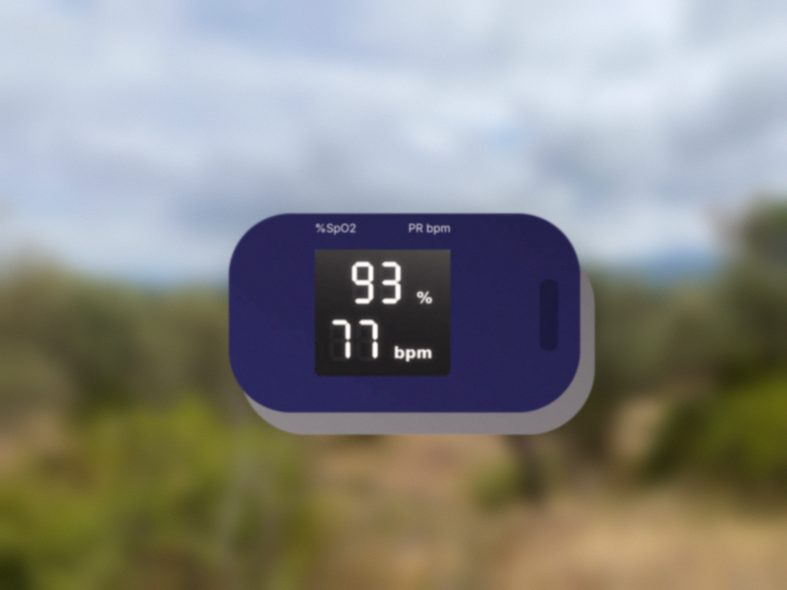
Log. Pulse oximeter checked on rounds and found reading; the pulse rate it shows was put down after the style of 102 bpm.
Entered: 77 bpm
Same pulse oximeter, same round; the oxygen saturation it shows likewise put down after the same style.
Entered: 93 %
